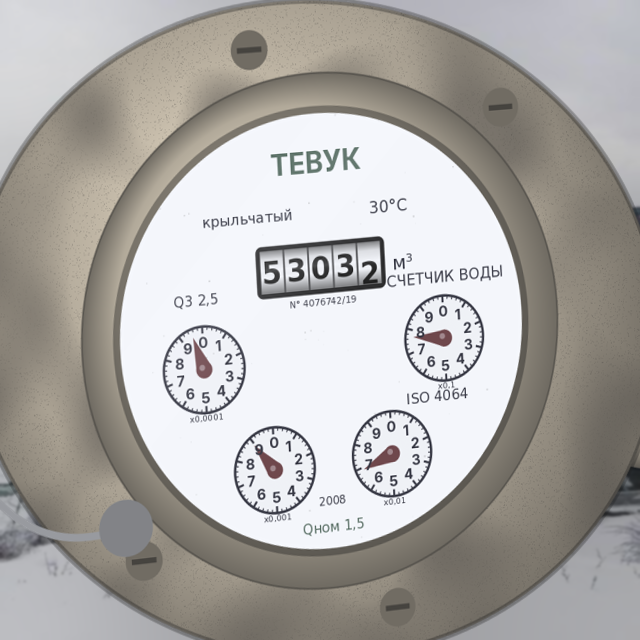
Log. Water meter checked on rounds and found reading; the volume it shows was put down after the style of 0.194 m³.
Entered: 53031.7689 m³
